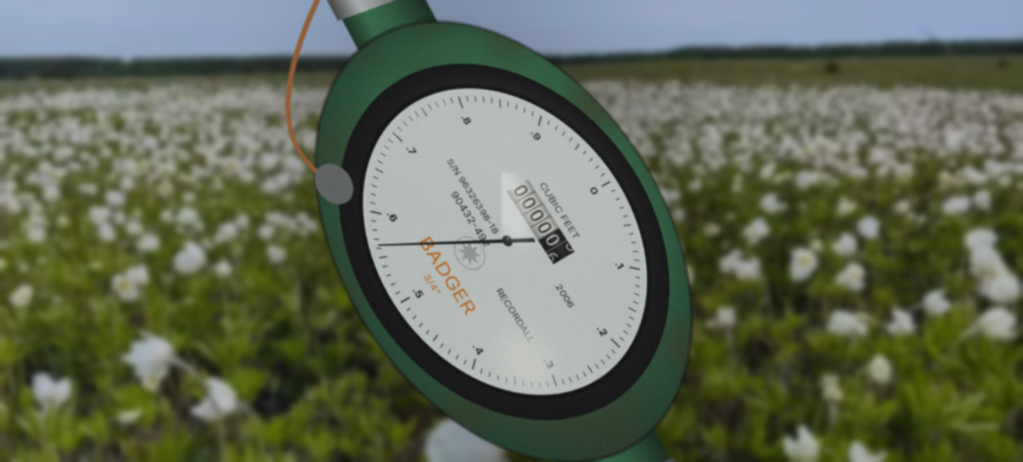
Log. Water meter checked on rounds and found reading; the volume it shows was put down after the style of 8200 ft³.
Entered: 5.56 ft³
